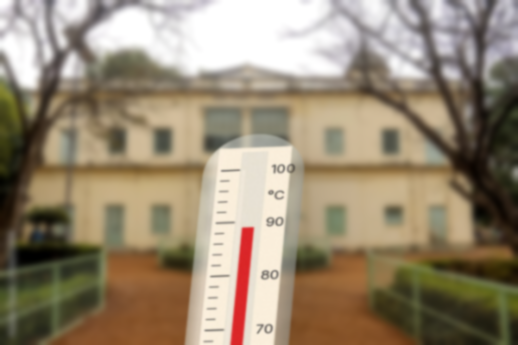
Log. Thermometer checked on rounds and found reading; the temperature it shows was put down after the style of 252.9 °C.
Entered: 89 °C
